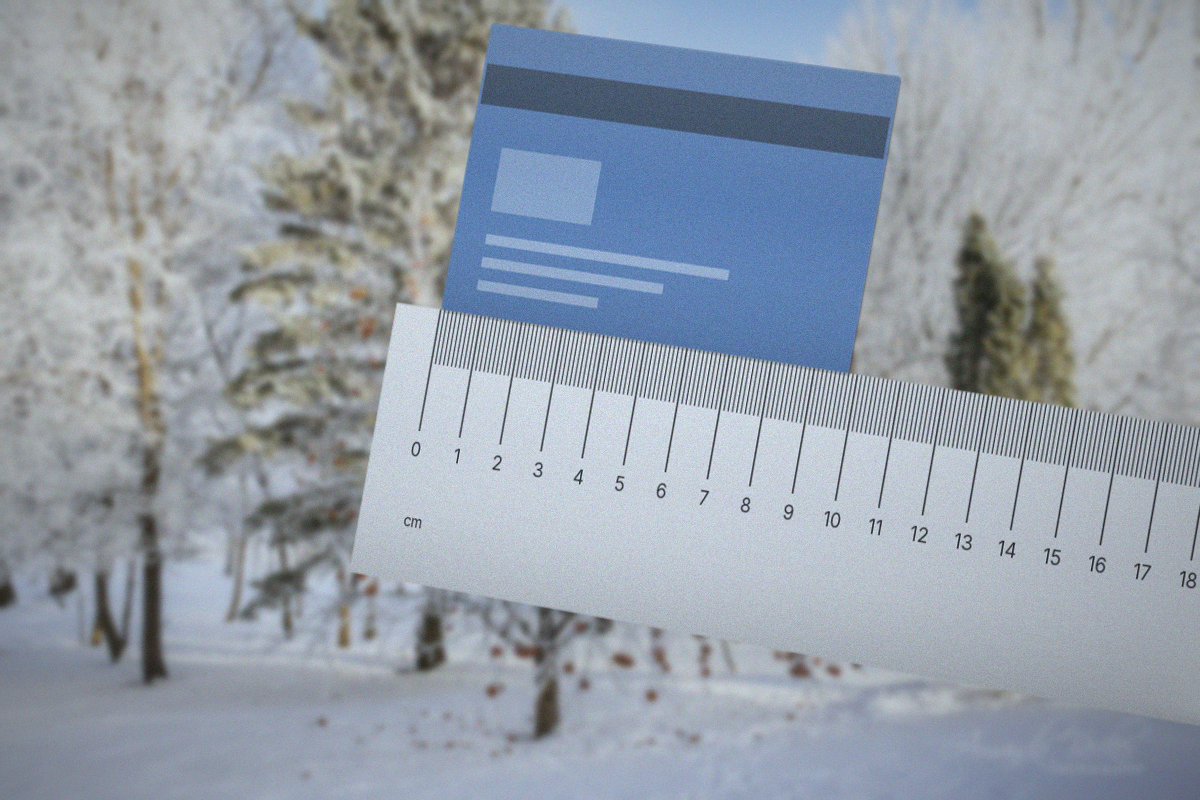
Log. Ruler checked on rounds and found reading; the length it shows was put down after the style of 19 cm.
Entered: 9.8 cm
